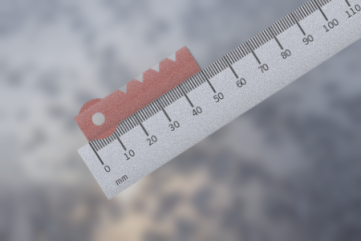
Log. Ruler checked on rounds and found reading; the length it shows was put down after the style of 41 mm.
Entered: 50 mm
